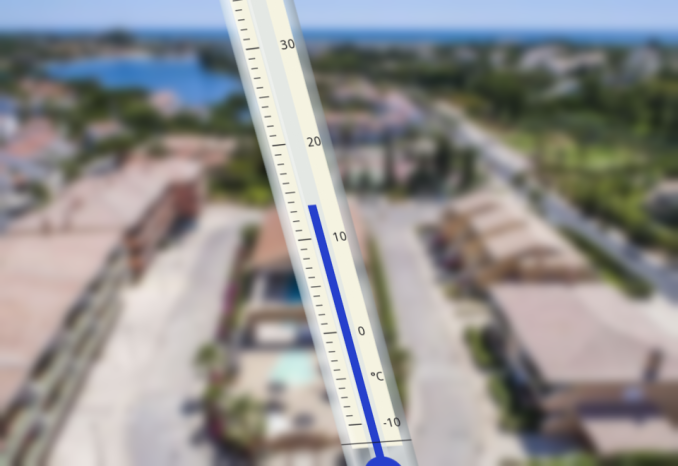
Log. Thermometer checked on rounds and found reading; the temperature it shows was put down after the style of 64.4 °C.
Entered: 13.5 °C
